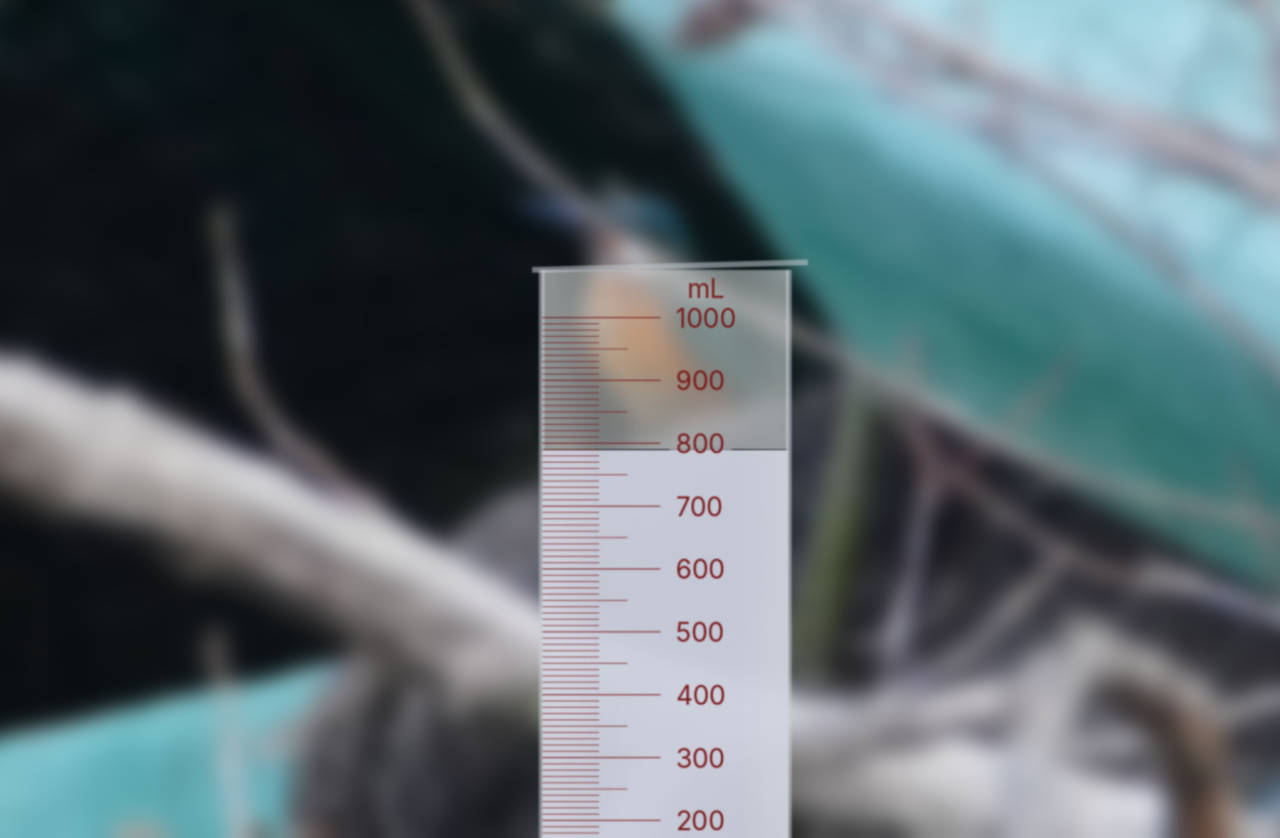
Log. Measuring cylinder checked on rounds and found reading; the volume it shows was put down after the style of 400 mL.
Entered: 790 mL
